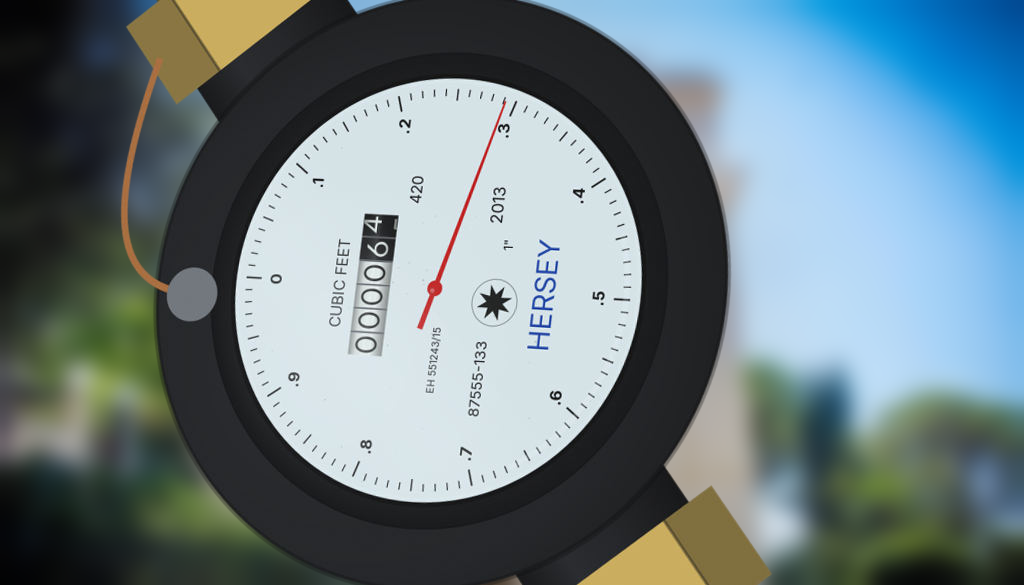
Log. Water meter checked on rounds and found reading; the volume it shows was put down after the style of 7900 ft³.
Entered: 64.29 ft³
